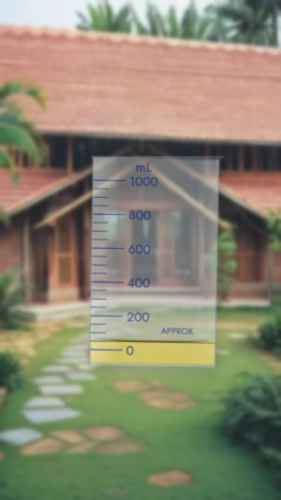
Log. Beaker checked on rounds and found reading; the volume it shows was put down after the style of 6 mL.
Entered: 50 mL
